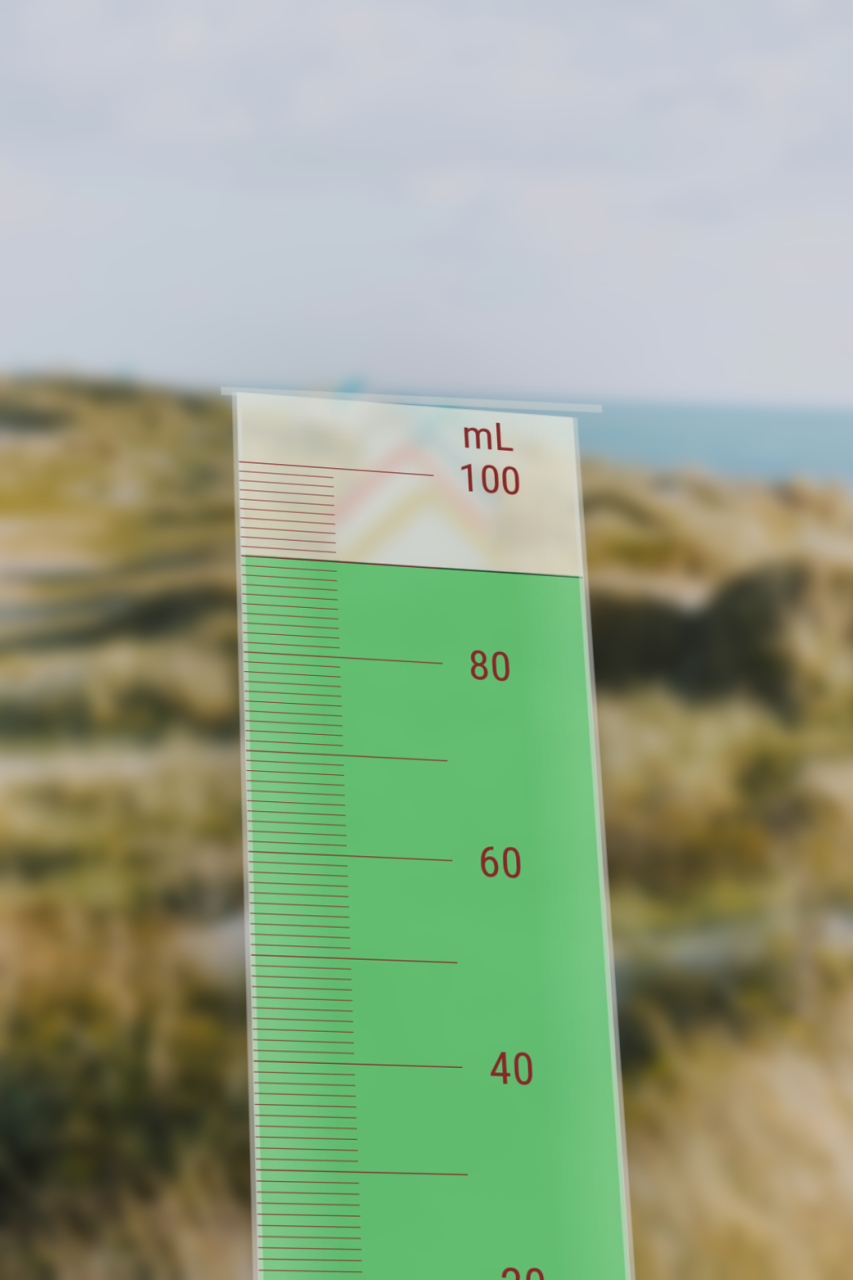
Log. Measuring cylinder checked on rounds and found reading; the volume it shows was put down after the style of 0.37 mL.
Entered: 90 mL
